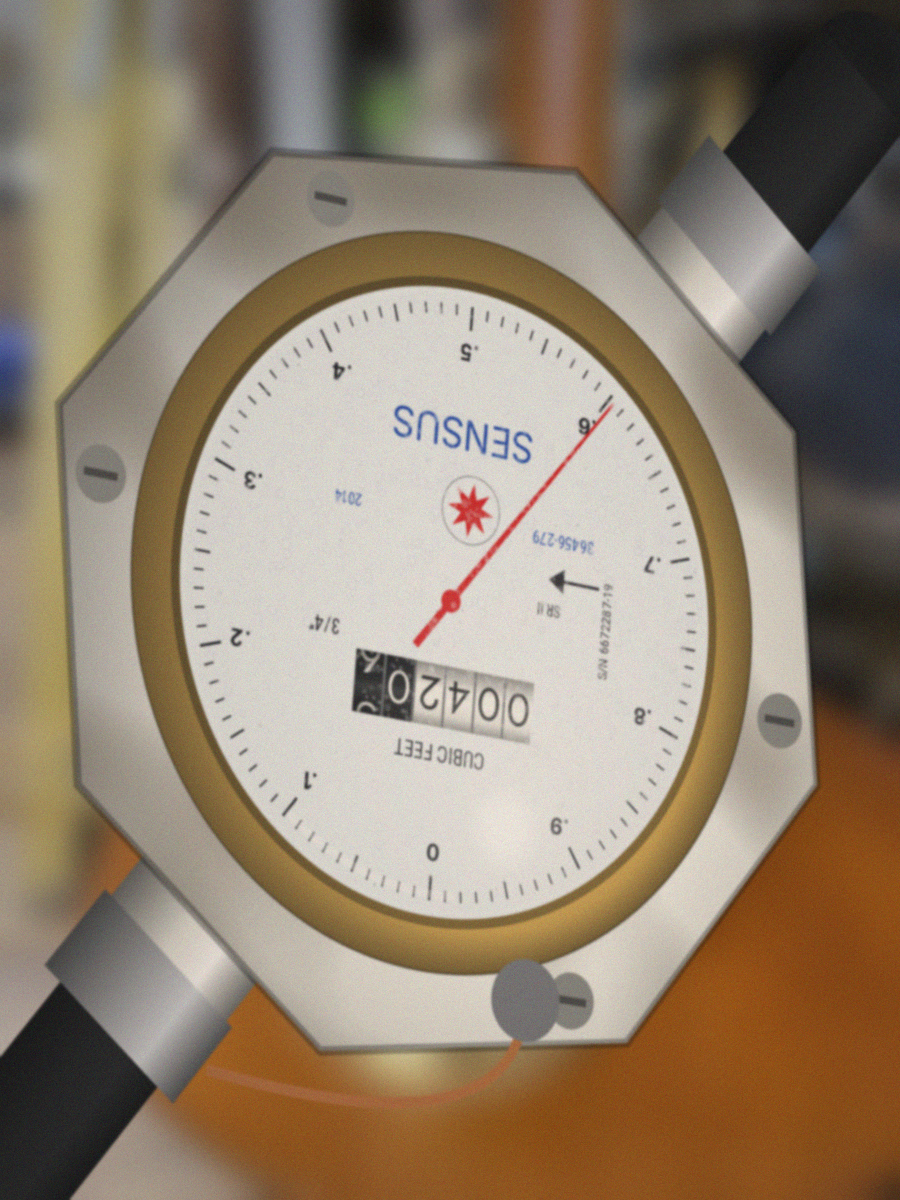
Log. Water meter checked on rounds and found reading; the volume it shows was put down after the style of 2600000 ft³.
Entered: 4205.60 ft³
